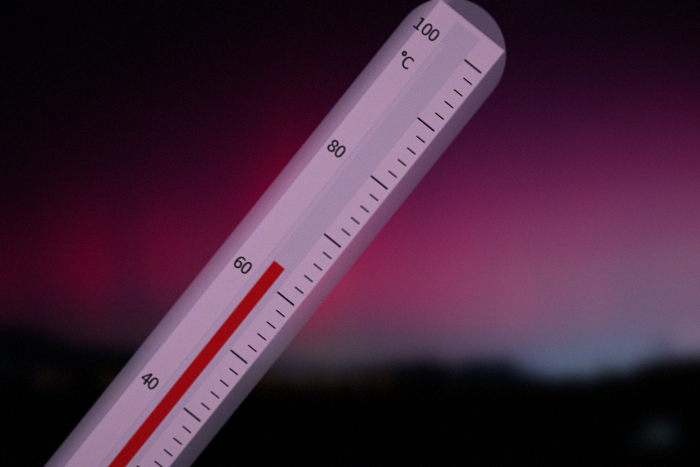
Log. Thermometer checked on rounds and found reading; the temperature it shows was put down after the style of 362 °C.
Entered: 63 °C
